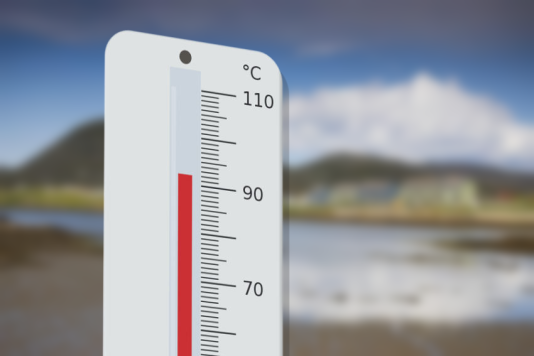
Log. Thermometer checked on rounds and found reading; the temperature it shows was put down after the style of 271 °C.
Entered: 92 °C
